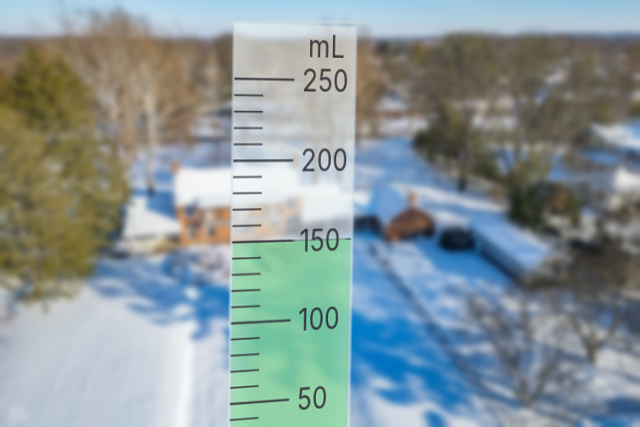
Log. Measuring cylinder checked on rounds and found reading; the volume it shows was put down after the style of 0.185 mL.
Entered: 150 mL
